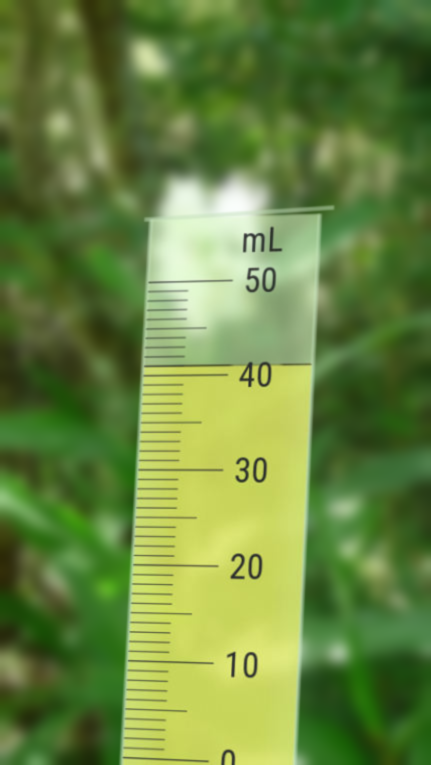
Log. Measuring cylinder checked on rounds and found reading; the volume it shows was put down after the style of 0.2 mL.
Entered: 41 mL
